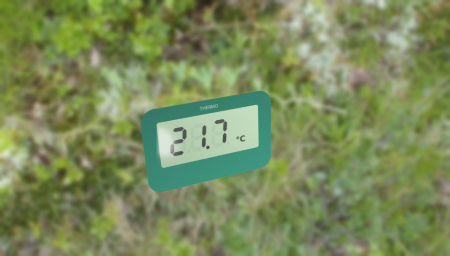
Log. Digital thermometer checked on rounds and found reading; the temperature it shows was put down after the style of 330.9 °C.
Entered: 21.7 °C
